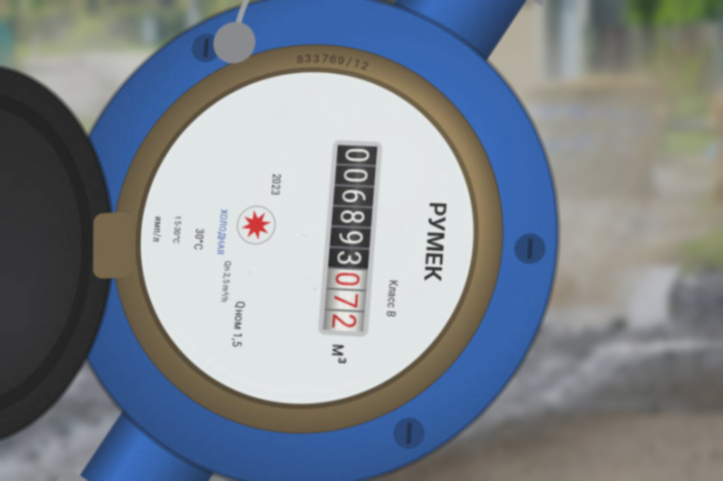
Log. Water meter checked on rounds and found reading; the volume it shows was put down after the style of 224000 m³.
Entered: 6893.072 m³
